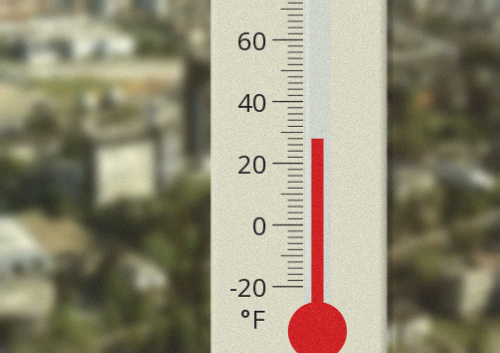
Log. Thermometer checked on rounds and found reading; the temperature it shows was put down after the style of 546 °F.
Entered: 28 °F
